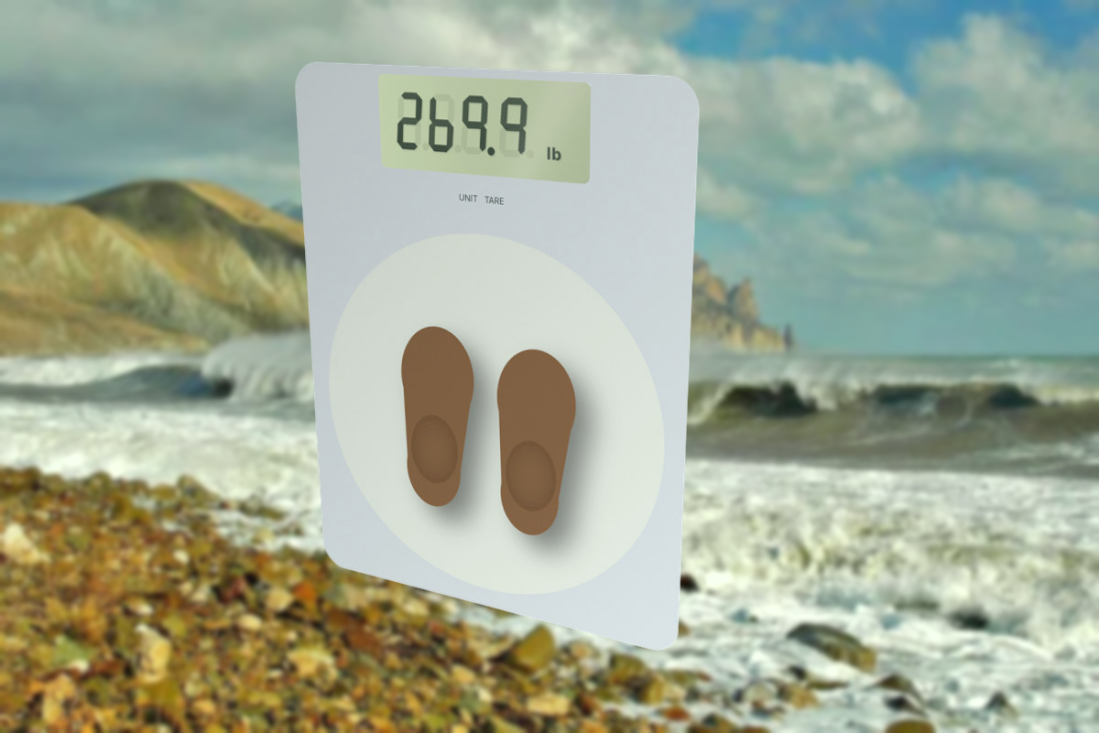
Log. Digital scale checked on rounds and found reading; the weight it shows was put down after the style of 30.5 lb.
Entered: 269.9 lb
